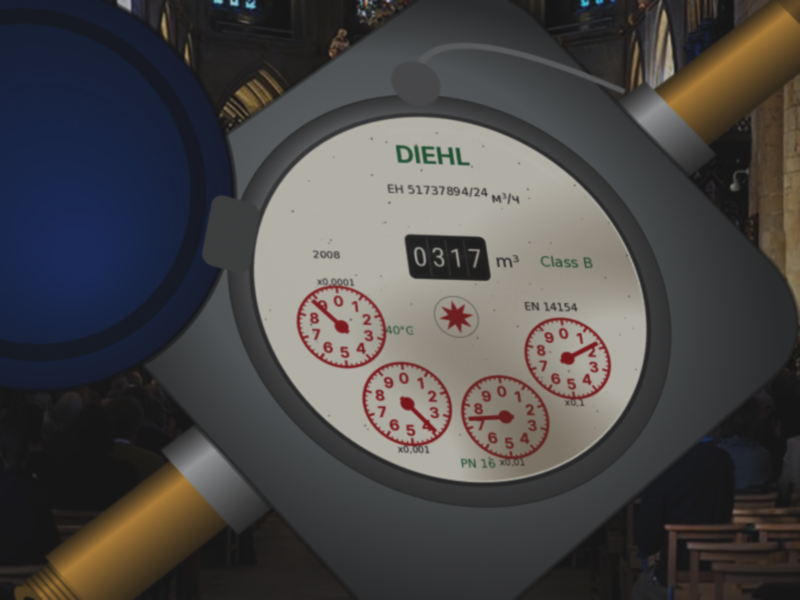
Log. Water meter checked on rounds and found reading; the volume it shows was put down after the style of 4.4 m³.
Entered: 317.1738 m³
